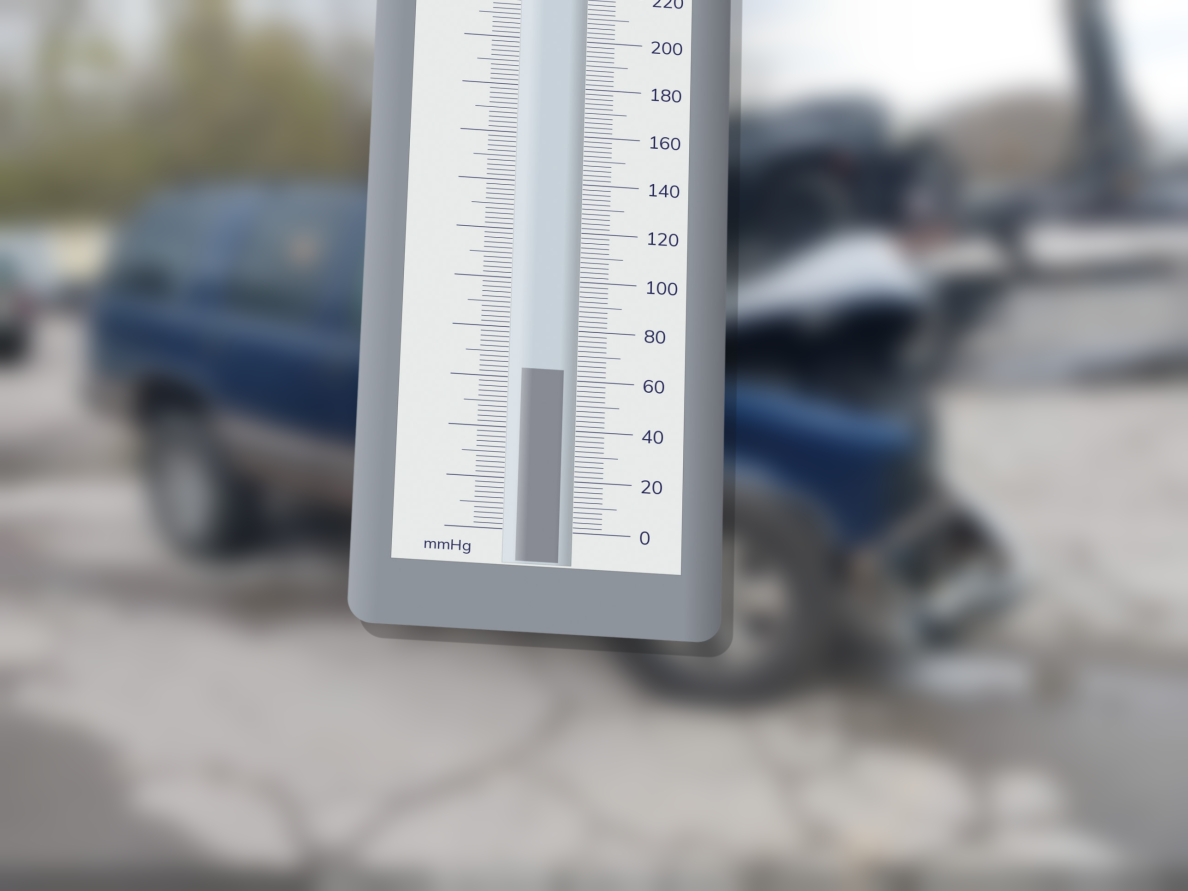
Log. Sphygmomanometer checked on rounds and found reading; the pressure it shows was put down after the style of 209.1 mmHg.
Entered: 64 mmHg
